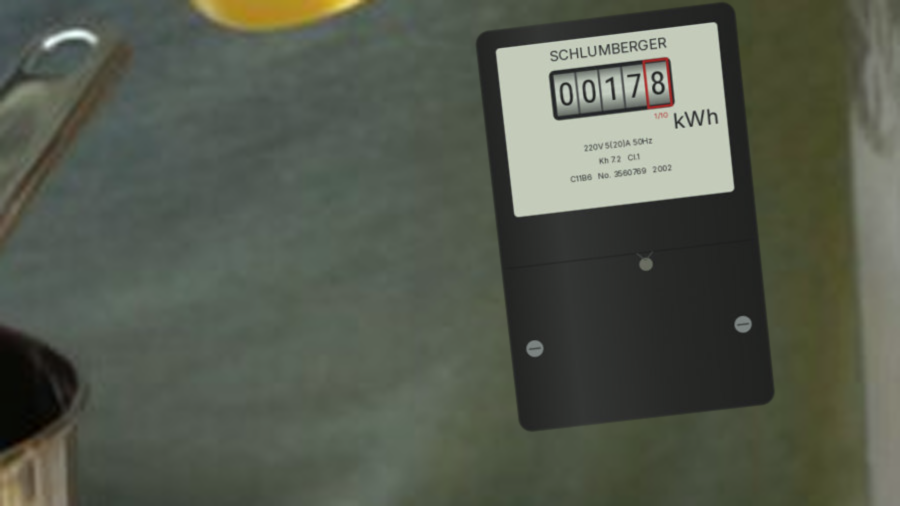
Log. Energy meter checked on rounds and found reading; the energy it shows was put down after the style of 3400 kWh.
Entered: 17.8 kWh
